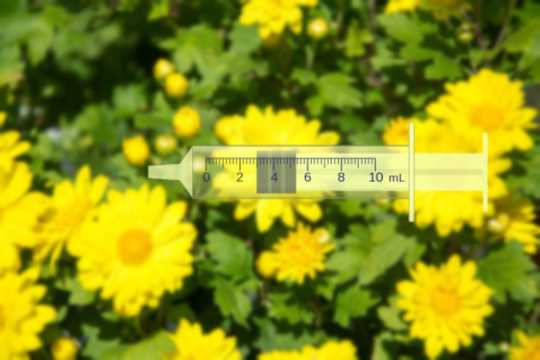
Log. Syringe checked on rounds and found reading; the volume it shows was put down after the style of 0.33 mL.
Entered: 3 mL
